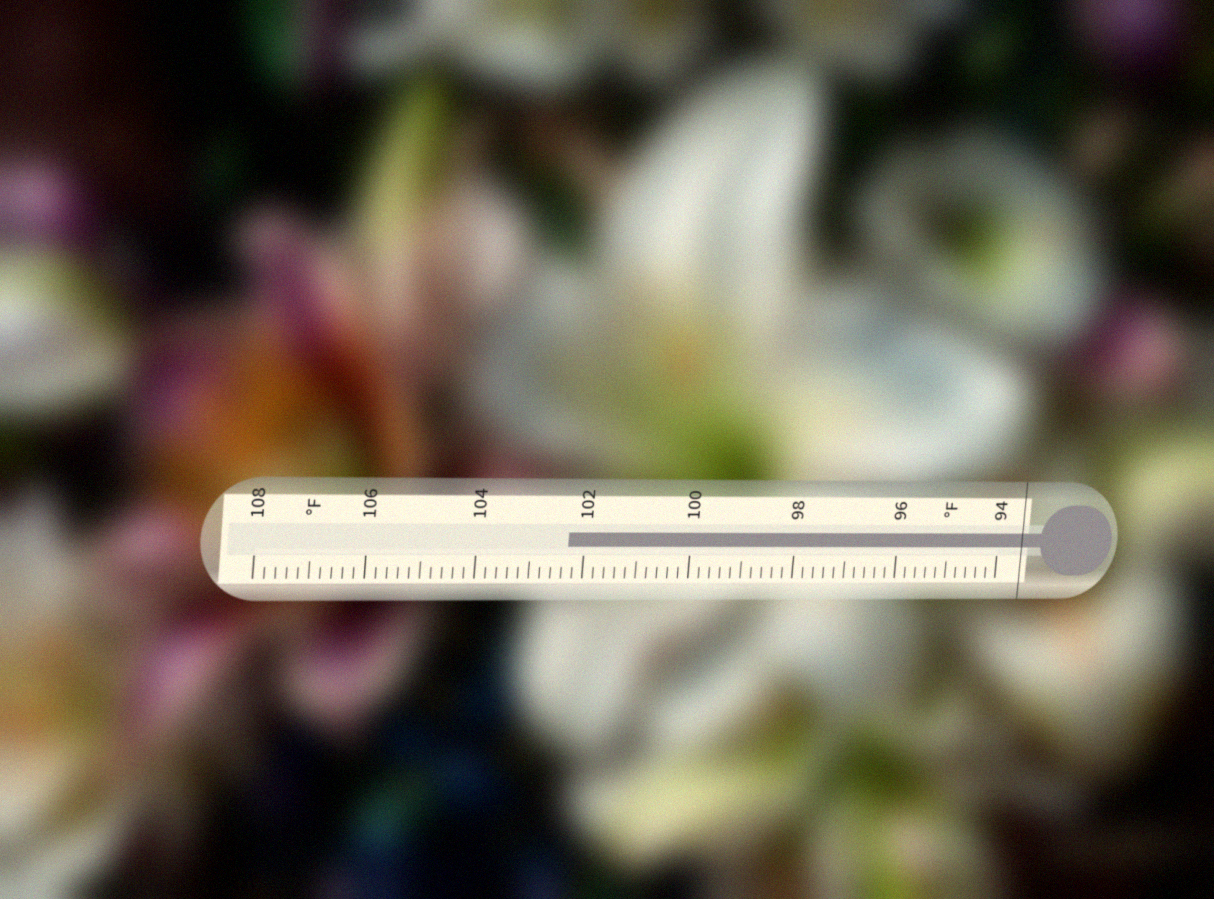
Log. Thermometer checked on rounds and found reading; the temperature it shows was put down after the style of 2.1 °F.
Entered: 102.3 °F
